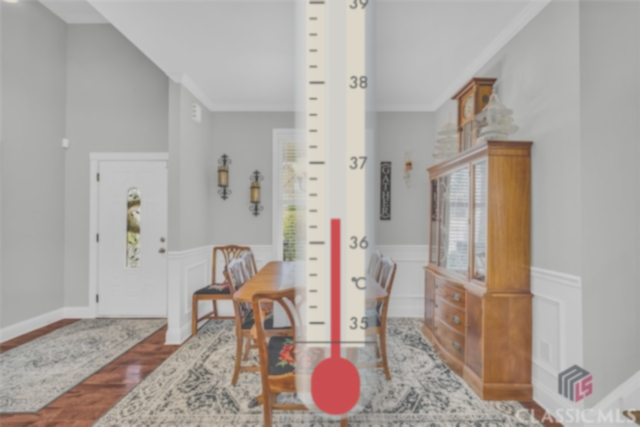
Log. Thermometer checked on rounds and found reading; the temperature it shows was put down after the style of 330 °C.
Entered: 36.3 °C
